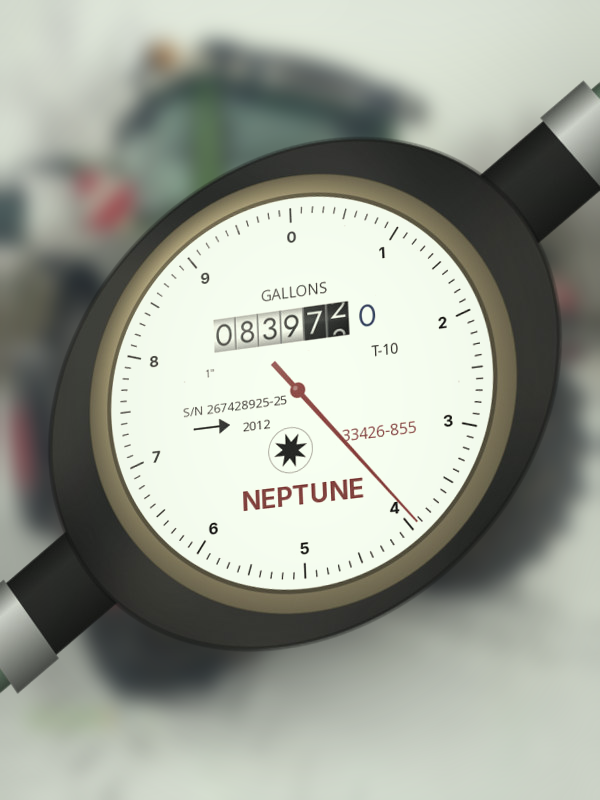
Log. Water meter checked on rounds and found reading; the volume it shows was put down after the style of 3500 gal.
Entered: 839723.9 gal
